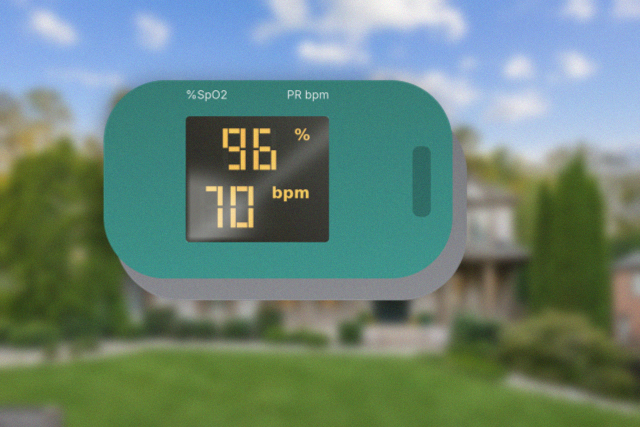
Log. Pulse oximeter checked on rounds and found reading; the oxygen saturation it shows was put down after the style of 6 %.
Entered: 96 %
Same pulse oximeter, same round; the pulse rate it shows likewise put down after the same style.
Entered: 70 bpm
